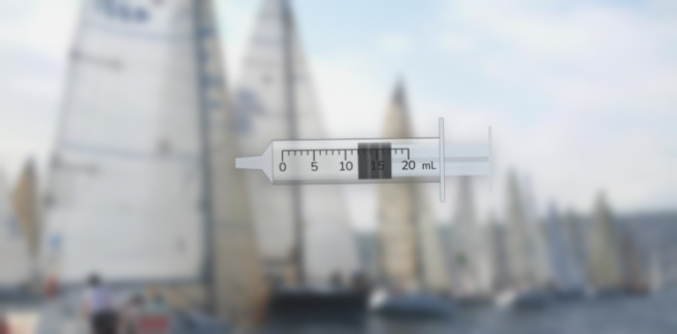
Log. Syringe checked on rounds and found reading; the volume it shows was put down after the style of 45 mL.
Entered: 12 mL
